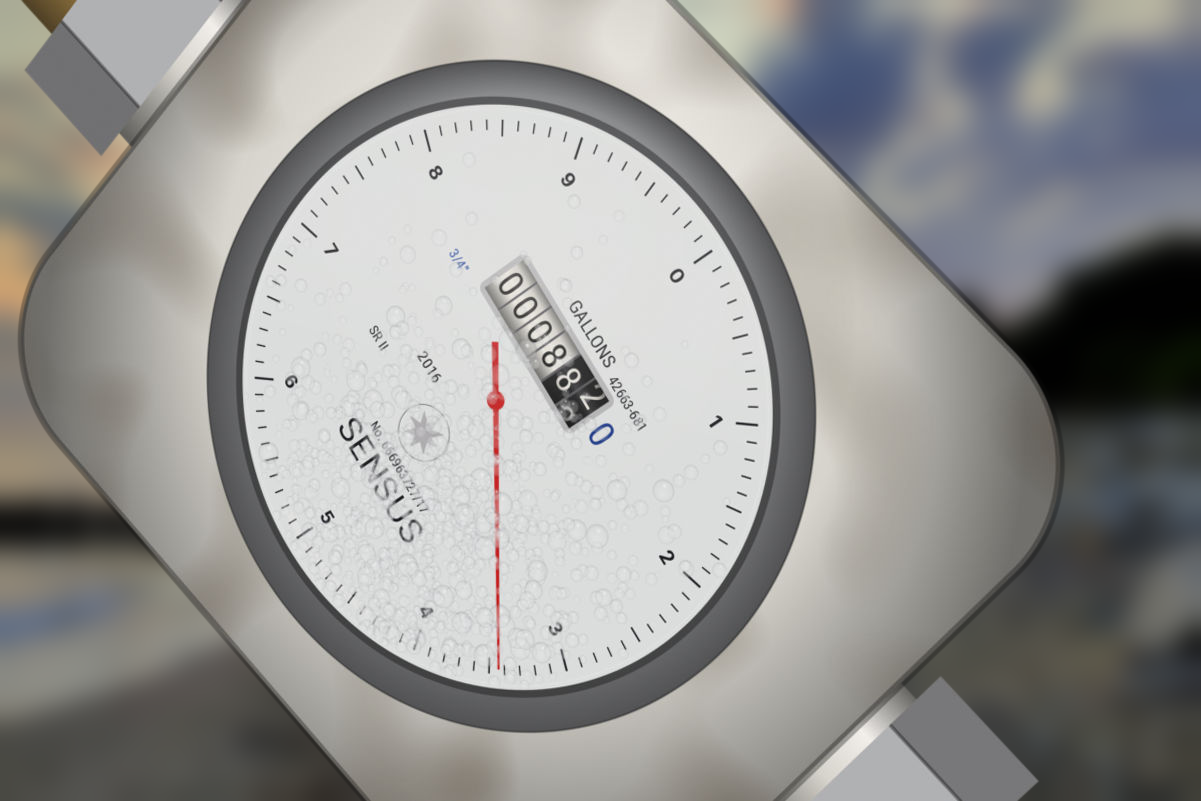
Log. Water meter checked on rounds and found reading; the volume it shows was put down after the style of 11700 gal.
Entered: 8823.4 gal
